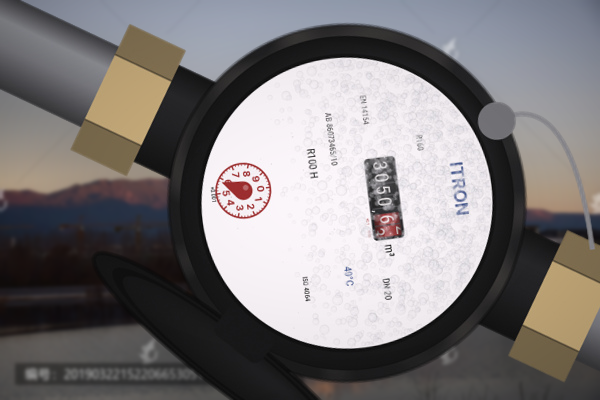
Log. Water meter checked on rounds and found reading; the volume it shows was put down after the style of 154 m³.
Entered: 3050.625 m³
